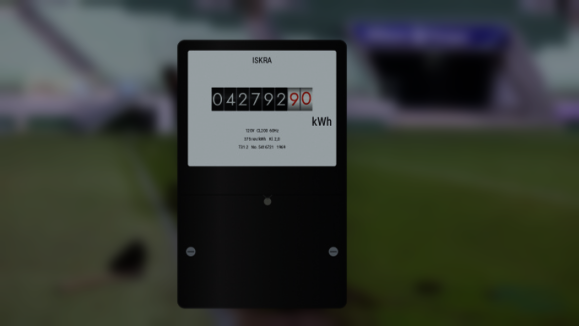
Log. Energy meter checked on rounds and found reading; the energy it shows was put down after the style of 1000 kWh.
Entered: 42792.90 kWh
